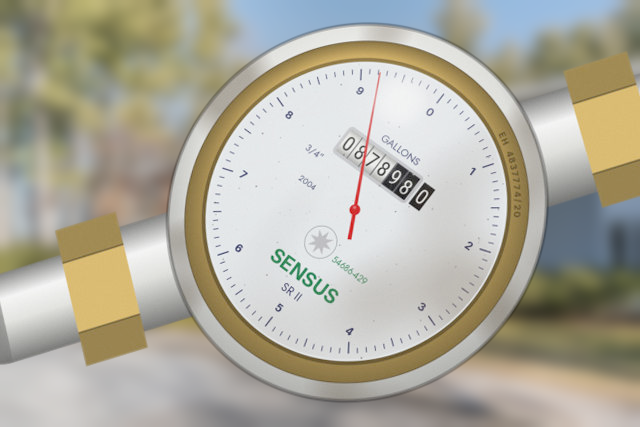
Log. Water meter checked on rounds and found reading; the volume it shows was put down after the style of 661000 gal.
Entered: 878979.2 gal
